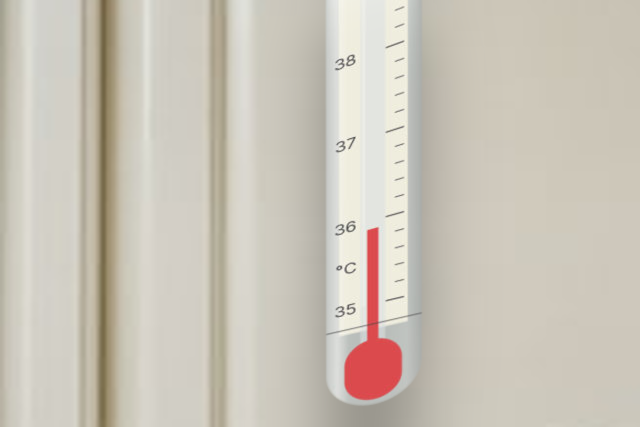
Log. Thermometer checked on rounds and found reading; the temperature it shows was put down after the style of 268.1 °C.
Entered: 35.9 °C
